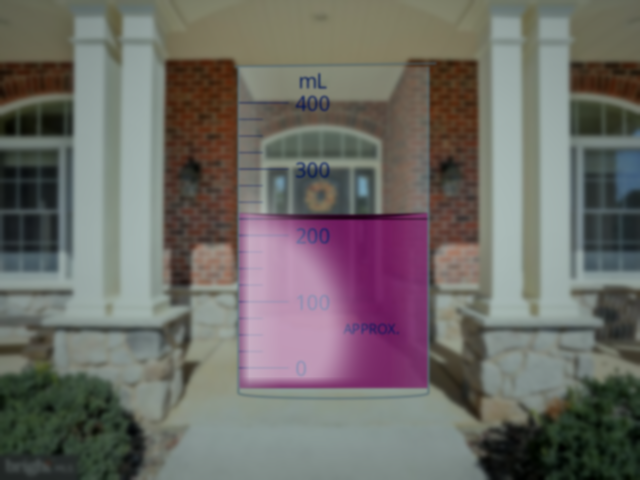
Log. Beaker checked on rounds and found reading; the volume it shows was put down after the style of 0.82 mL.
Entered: 225 mL
